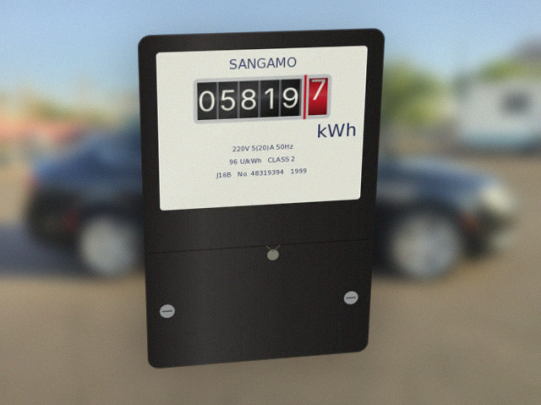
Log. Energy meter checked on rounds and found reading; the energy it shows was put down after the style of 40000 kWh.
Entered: 5819.7 kWh
